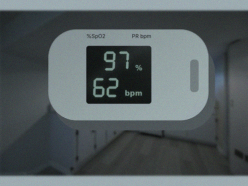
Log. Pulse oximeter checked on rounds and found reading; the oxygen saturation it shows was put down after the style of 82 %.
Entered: 97 %
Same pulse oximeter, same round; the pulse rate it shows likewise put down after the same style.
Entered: 62 bpm
